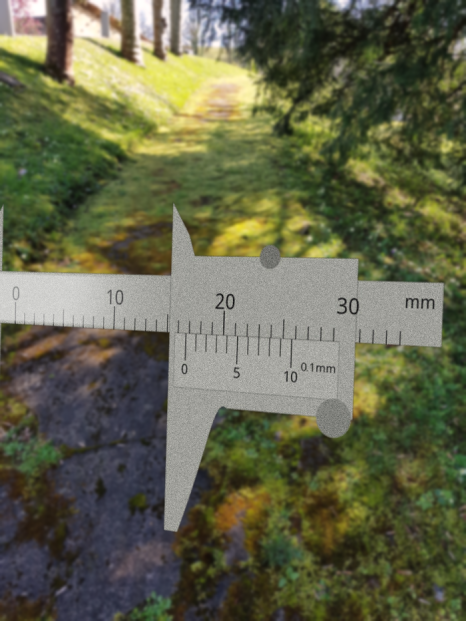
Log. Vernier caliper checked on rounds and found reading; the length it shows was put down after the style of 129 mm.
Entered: 16.7 mm
